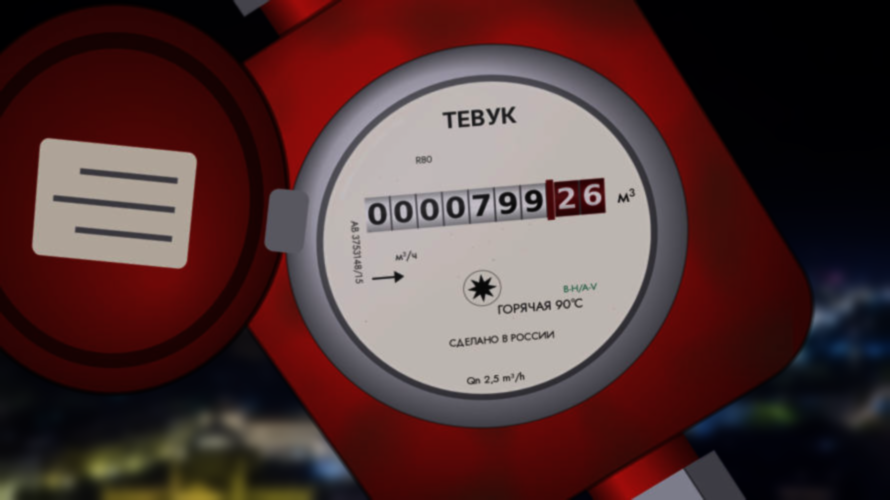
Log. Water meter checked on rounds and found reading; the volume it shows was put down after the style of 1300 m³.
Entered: 799.26 m³
